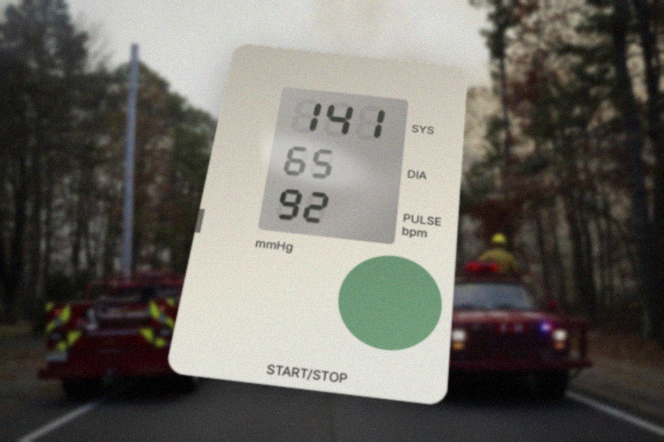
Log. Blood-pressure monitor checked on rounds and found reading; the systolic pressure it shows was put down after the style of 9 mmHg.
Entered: 141 mmHg
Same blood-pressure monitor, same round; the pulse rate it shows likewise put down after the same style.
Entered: 92 bpm
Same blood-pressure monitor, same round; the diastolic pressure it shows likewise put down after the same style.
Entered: 65 mmHg
